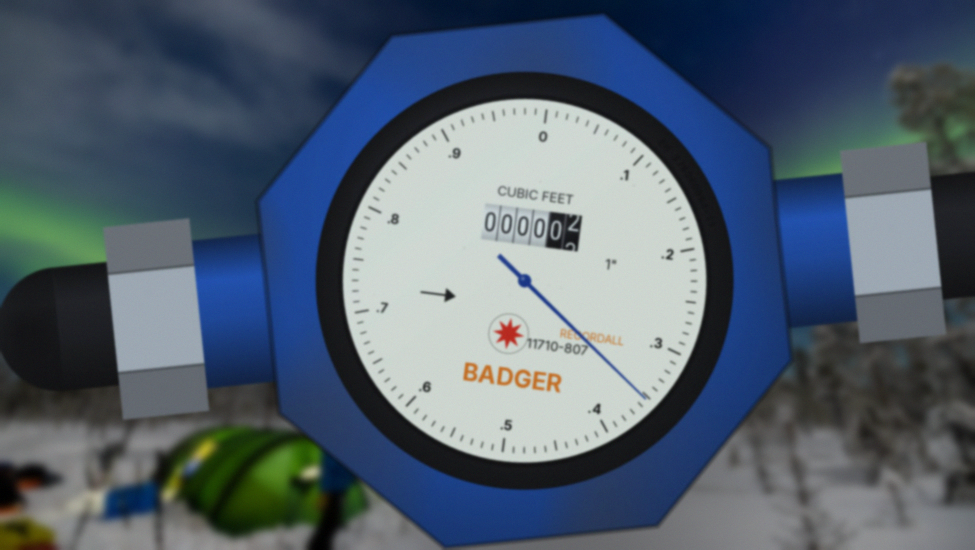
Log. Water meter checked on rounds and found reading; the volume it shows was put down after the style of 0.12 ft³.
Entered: 2.35 ft³
